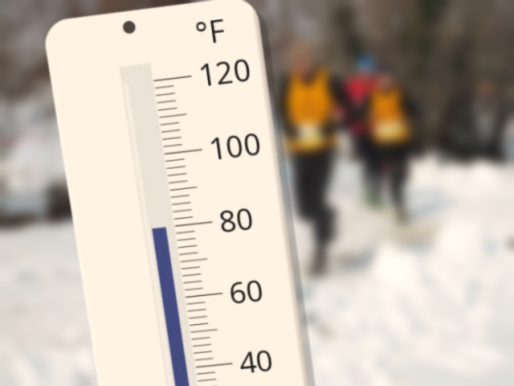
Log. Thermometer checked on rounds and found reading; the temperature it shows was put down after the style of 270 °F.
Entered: 80 °F
